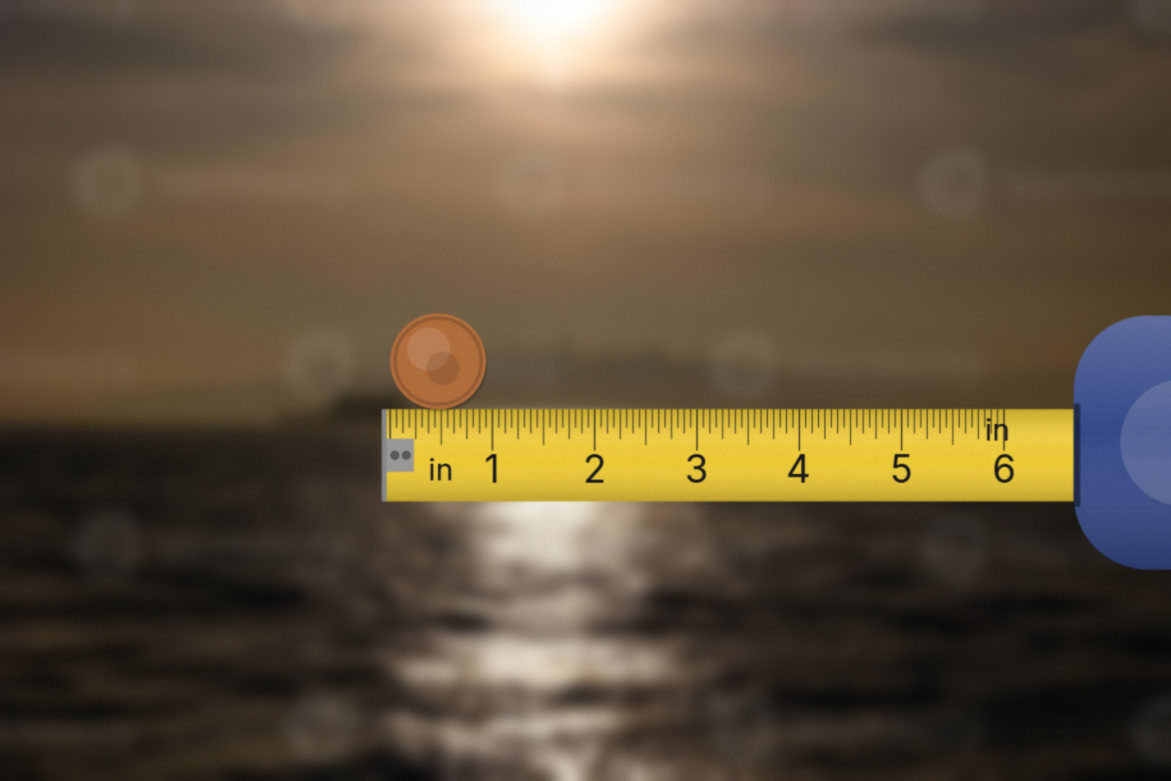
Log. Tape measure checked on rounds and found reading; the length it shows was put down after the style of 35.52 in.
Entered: 0.9375 in
